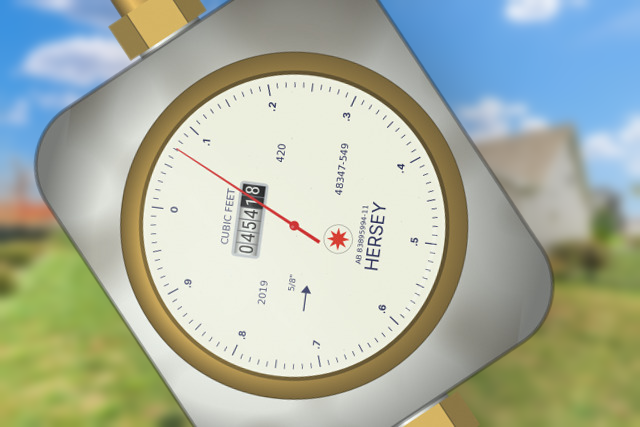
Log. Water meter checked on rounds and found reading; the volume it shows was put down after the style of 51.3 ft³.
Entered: 45418.07 ft³
